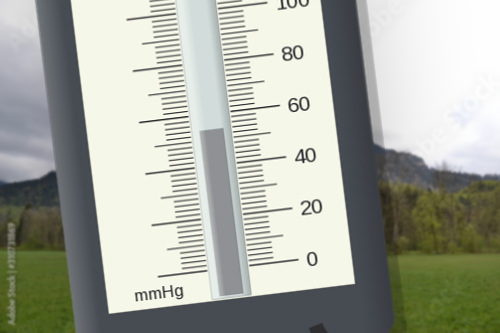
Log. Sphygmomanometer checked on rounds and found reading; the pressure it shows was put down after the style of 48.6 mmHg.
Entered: 54 mmHg
